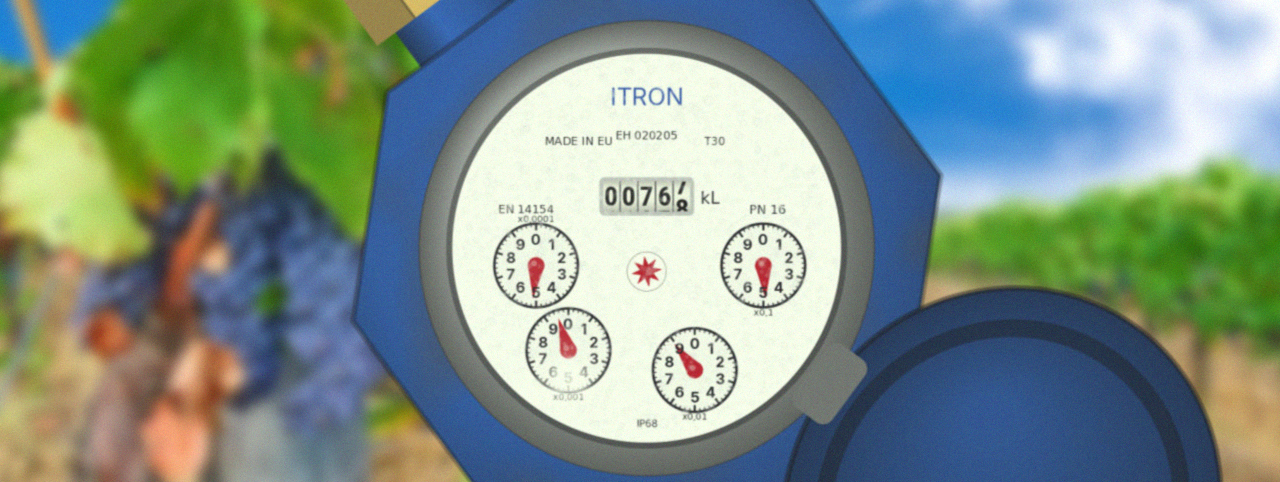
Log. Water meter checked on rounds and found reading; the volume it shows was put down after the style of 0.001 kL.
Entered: 767.4895 kL
